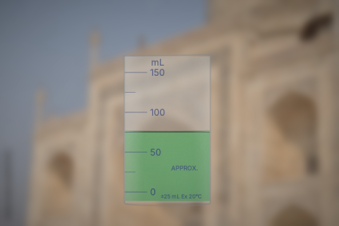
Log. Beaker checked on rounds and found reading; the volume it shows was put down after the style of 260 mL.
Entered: 75 mL
